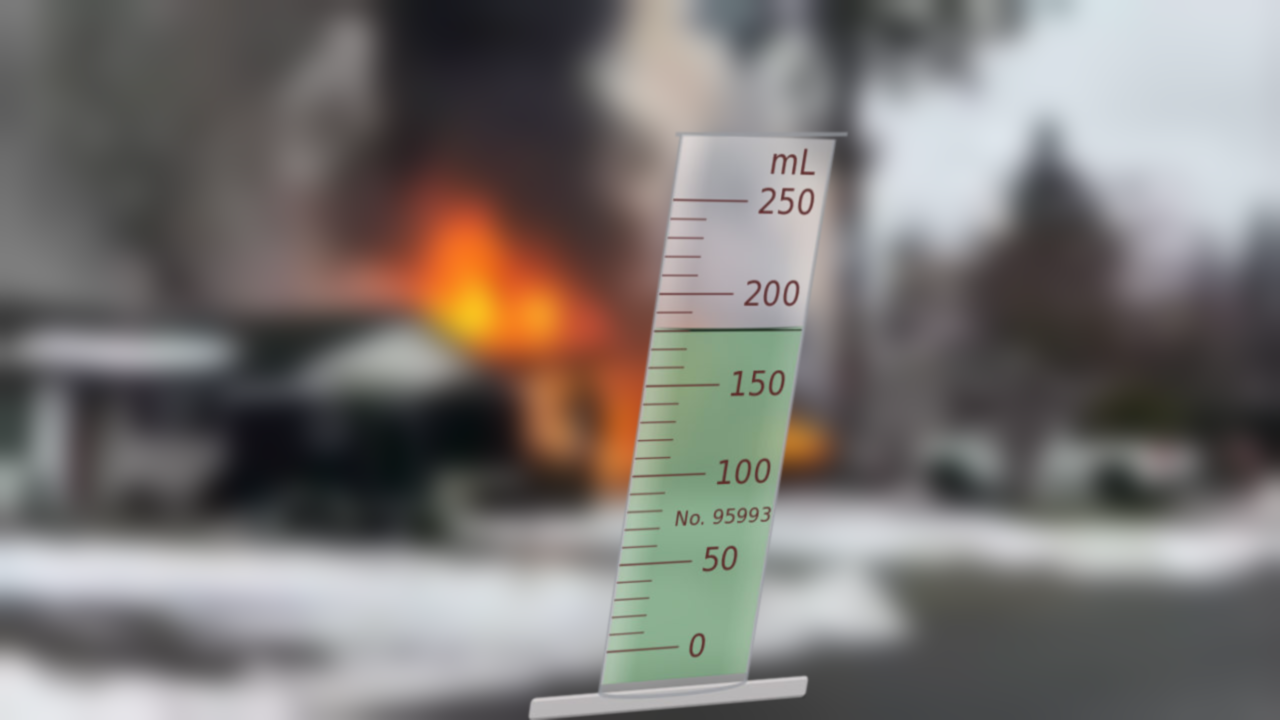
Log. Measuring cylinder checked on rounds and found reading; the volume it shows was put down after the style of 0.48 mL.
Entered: 180 mL
